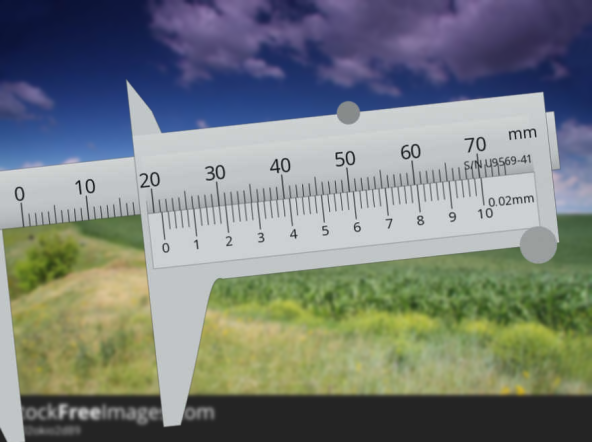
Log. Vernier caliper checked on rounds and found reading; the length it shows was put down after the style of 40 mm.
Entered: 21.2 mm
